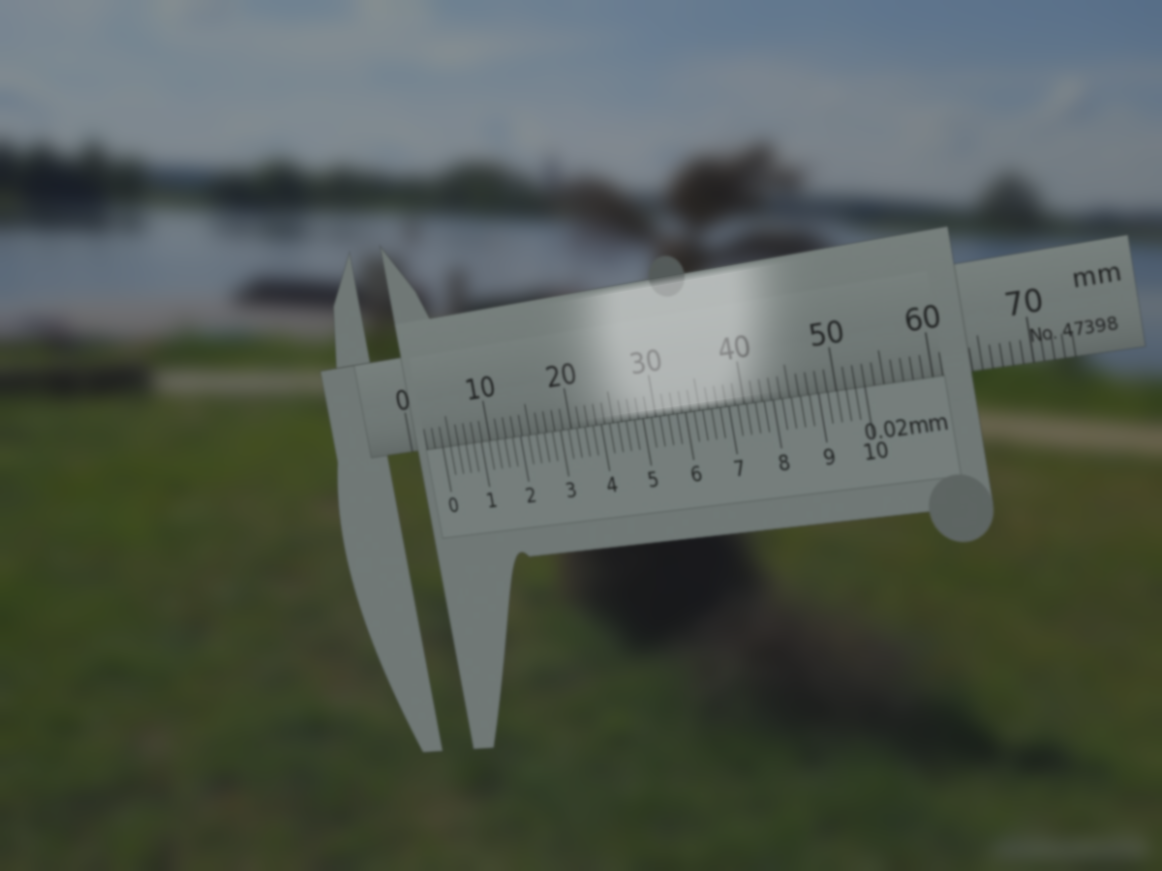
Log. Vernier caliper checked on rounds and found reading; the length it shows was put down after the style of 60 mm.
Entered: 4.0 mm
